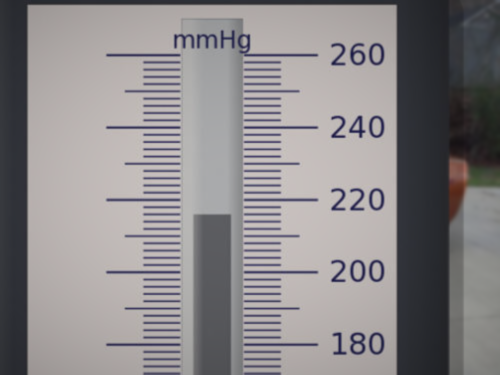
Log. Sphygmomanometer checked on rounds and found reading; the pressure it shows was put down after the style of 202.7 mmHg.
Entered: 216 mmHg
